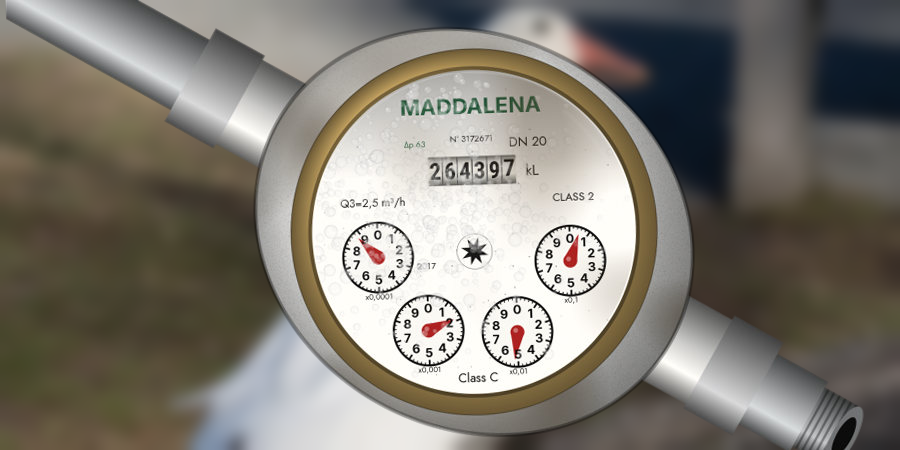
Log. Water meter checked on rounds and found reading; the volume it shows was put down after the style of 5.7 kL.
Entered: 264397.0518 kL
